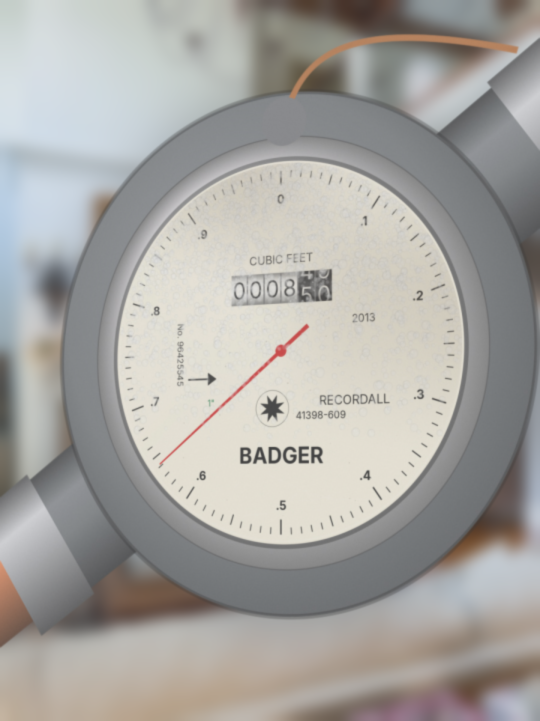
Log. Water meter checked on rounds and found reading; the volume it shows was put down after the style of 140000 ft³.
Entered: 849.64 ft³
